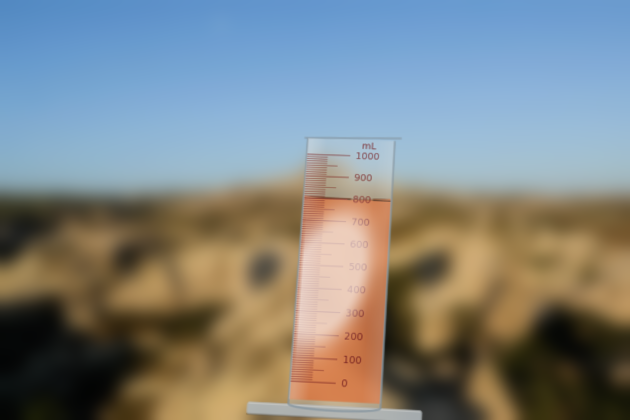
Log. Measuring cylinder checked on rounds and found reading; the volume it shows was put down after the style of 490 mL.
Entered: 800 mL
